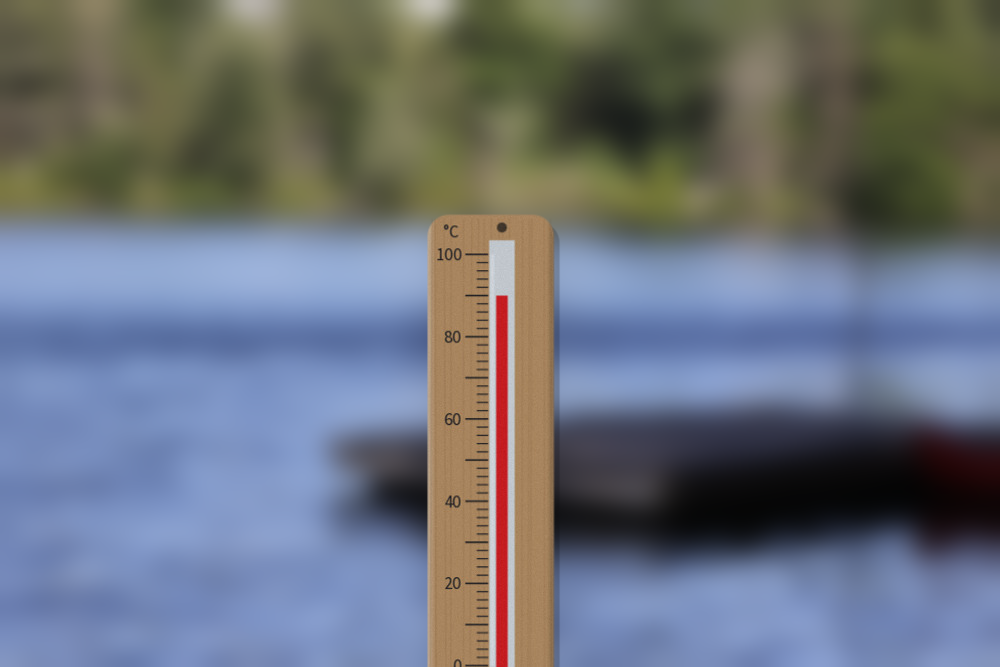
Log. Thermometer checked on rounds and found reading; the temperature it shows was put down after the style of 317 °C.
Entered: 90 °C
